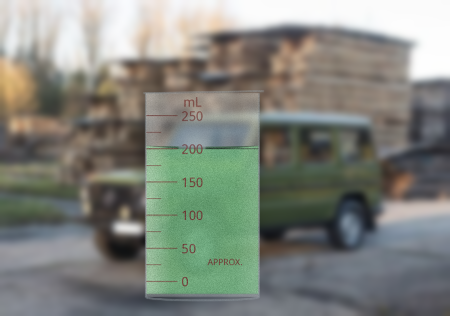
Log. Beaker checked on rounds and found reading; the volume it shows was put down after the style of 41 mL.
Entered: 200 mL
